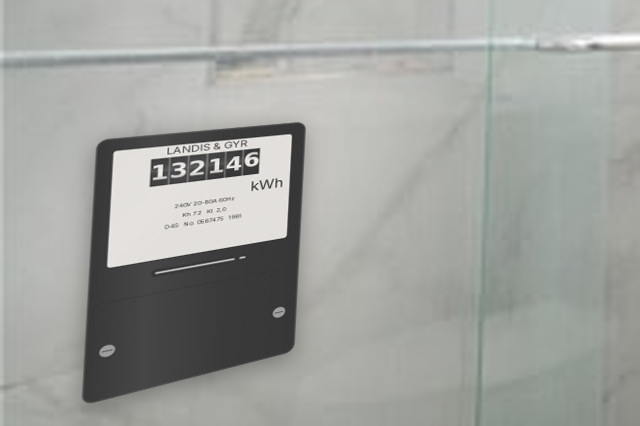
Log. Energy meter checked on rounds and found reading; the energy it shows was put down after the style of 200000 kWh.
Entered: 132146 kWh
